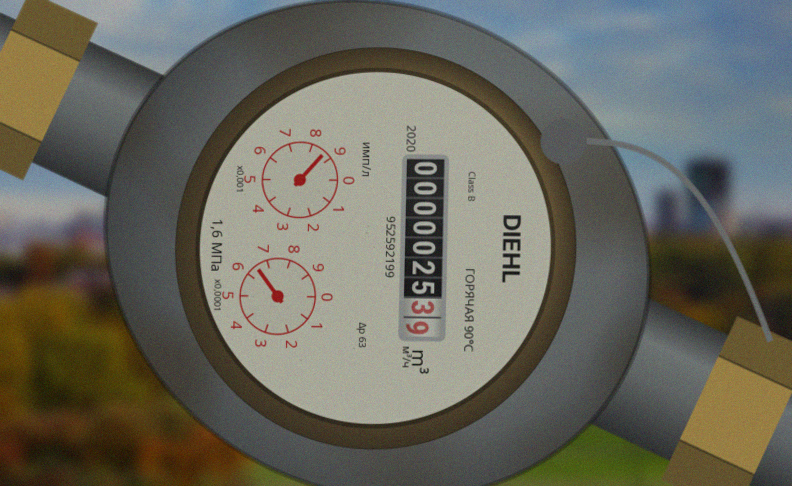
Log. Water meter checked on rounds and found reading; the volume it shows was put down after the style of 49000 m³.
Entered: 25.3886 m³
